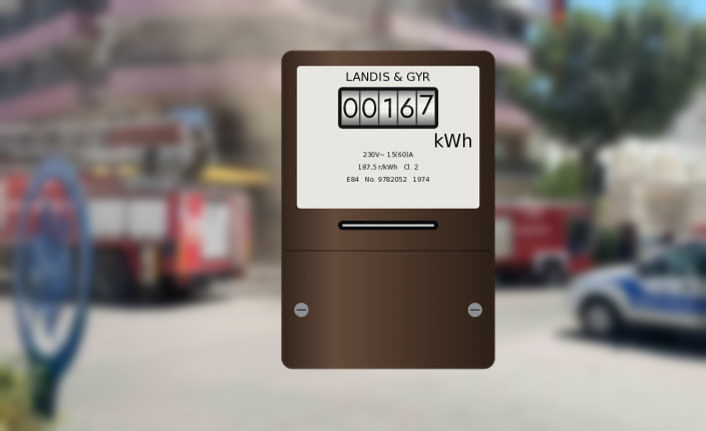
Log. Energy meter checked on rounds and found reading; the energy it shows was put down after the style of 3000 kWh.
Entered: 167 kWh
